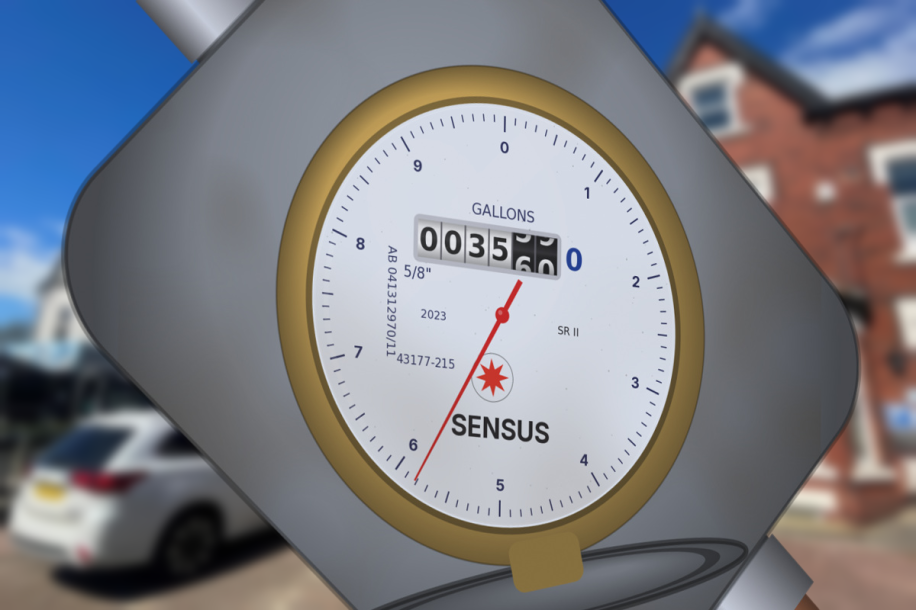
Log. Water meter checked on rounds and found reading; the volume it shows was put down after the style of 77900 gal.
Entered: 35595.8 gal
